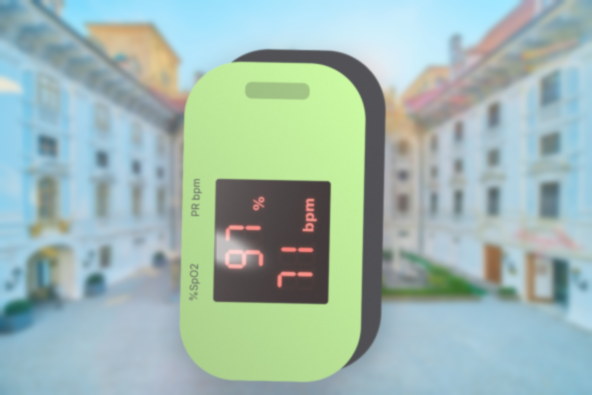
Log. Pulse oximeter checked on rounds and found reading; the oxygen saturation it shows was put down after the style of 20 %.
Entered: 97 %
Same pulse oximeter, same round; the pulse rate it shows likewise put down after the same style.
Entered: 71 bpm
